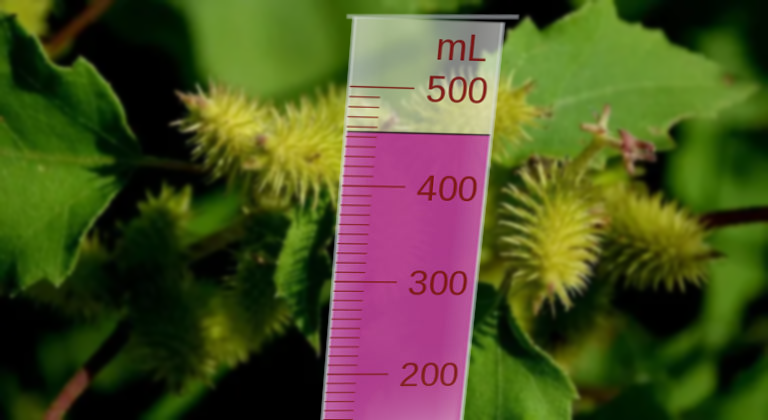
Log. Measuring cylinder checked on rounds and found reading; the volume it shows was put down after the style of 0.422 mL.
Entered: 455 mL
